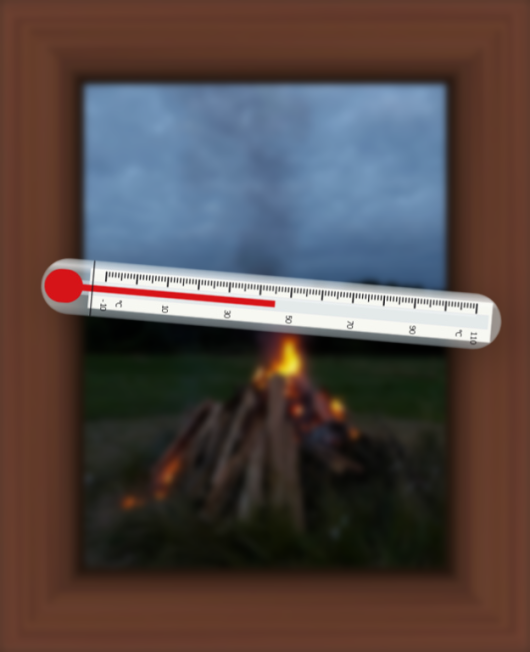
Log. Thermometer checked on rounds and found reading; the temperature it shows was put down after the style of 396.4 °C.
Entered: 45 °C
